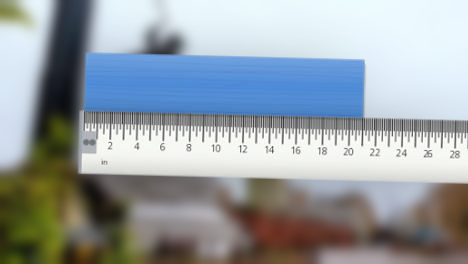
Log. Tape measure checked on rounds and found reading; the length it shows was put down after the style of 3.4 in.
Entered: 21 in
